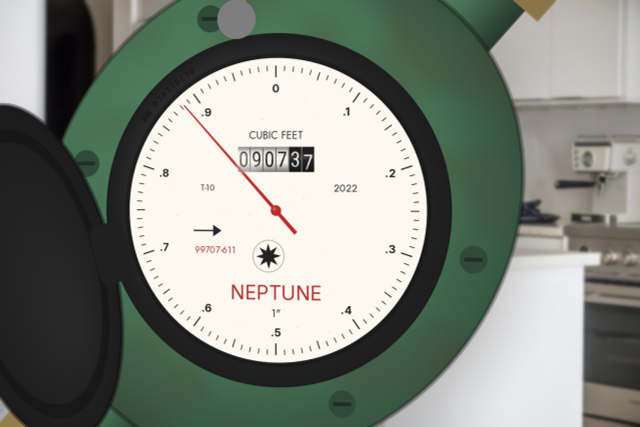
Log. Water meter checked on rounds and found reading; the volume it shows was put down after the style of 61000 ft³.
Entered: 90736.88 ft³
